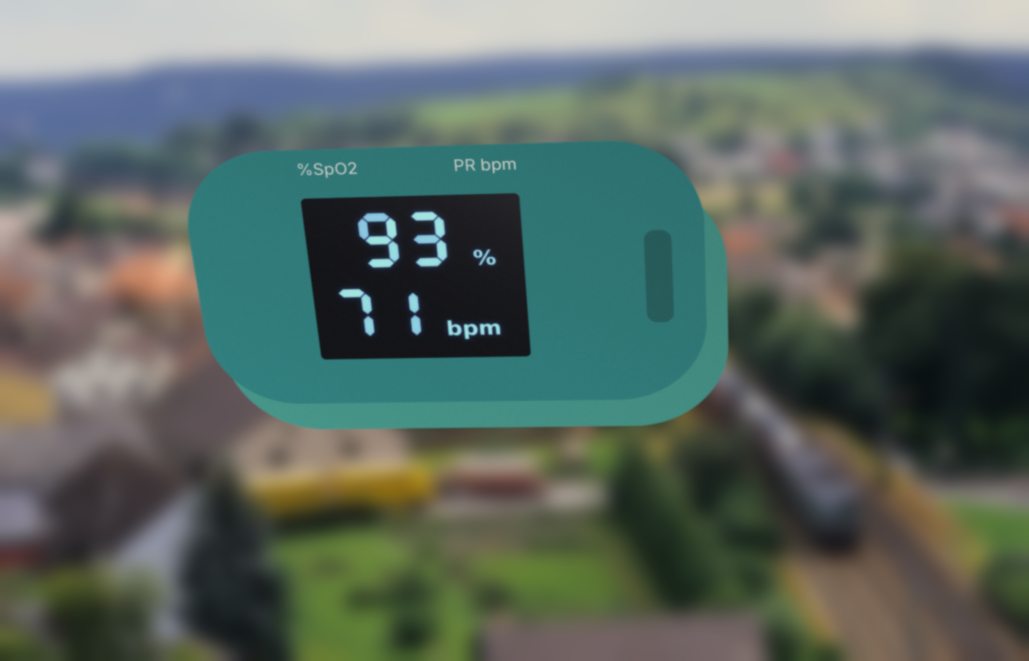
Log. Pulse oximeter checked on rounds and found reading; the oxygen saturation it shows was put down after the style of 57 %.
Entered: 93 %
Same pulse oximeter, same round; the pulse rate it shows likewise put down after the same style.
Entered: 71 bpm
